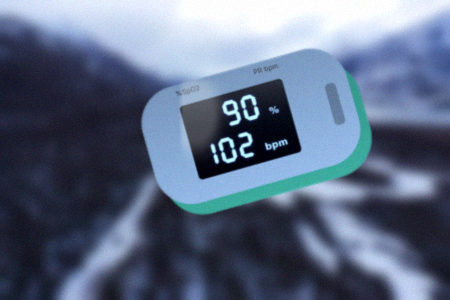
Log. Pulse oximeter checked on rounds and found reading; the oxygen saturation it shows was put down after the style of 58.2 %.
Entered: 90 %
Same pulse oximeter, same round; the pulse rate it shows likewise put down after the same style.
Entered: 102 bpm
